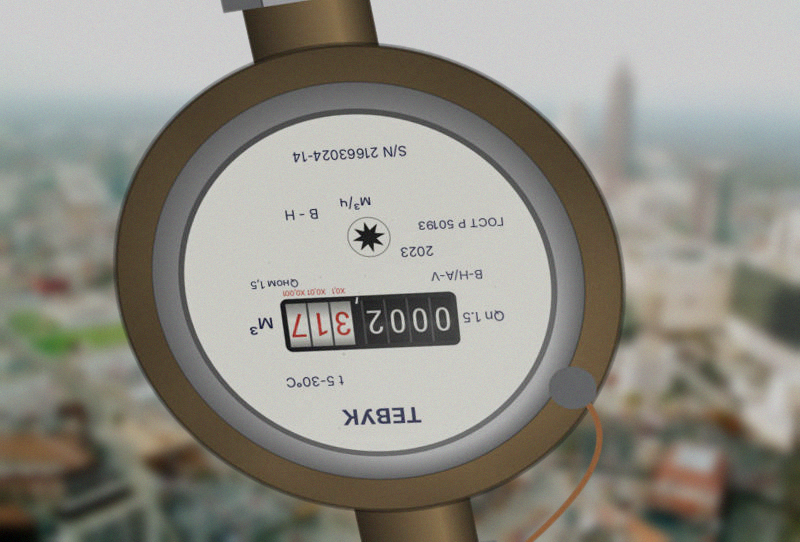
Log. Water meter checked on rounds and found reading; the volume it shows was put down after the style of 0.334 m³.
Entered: 2.317 m³
